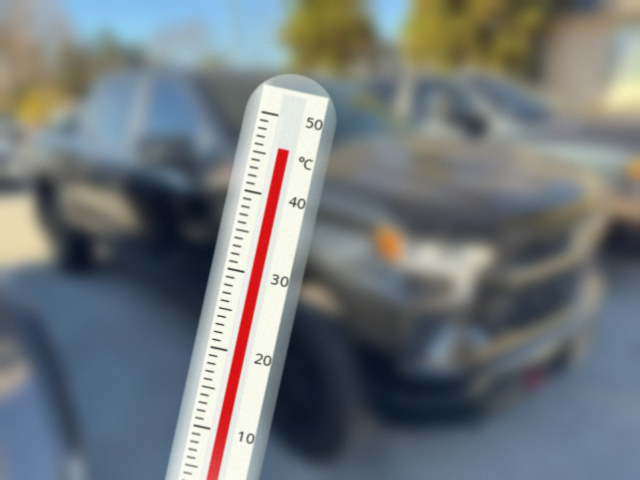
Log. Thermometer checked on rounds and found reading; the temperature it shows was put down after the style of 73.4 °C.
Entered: 46 °C
